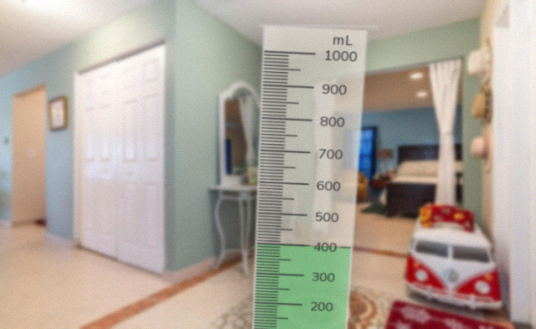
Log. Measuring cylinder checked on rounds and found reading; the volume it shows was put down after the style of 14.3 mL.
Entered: 400 mL
